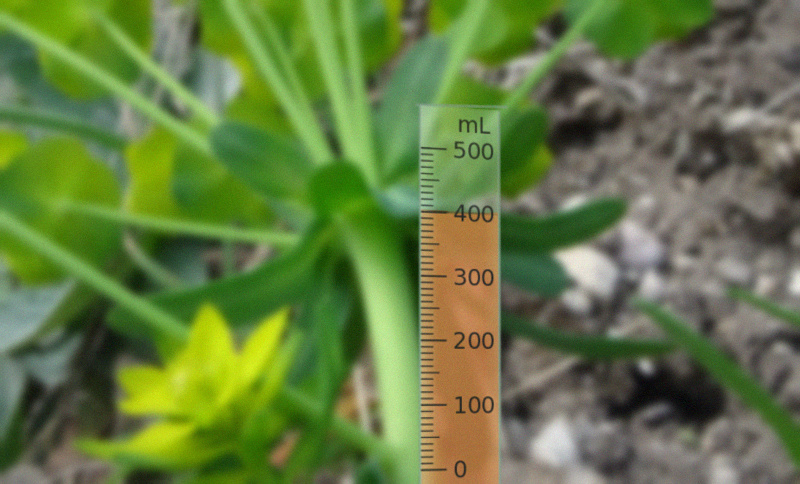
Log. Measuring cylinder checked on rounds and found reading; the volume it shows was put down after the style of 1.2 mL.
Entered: 400 mL
